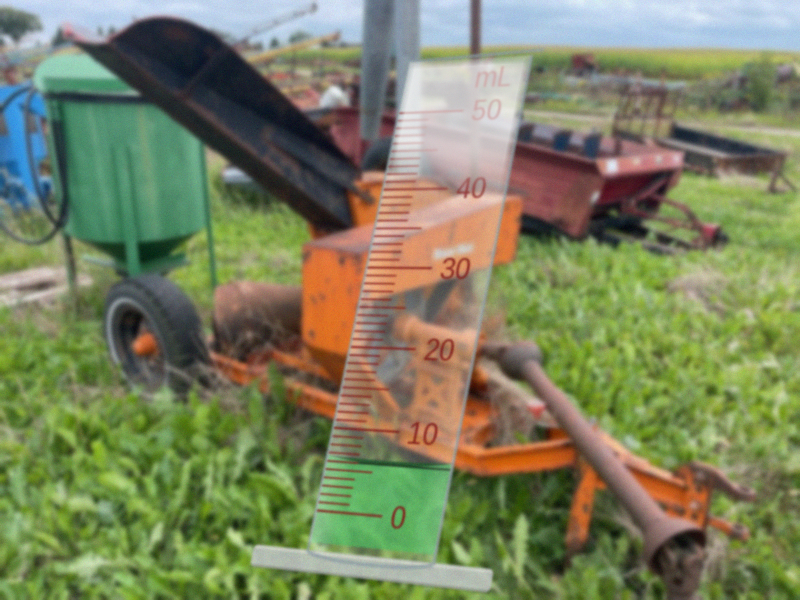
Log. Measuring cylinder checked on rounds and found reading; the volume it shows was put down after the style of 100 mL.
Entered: 6 mL
